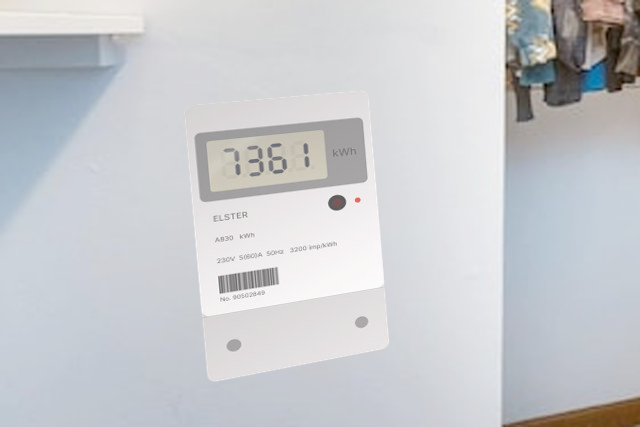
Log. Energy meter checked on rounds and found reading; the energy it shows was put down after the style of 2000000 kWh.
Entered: 7361 kWh
